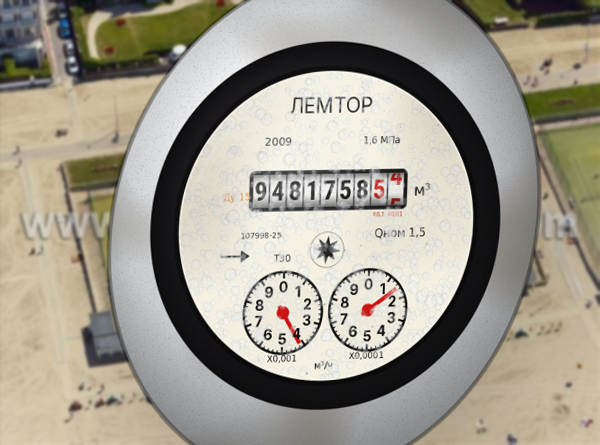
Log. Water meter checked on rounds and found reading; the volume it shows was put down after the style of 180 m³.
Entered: 9481758.5441 m³
